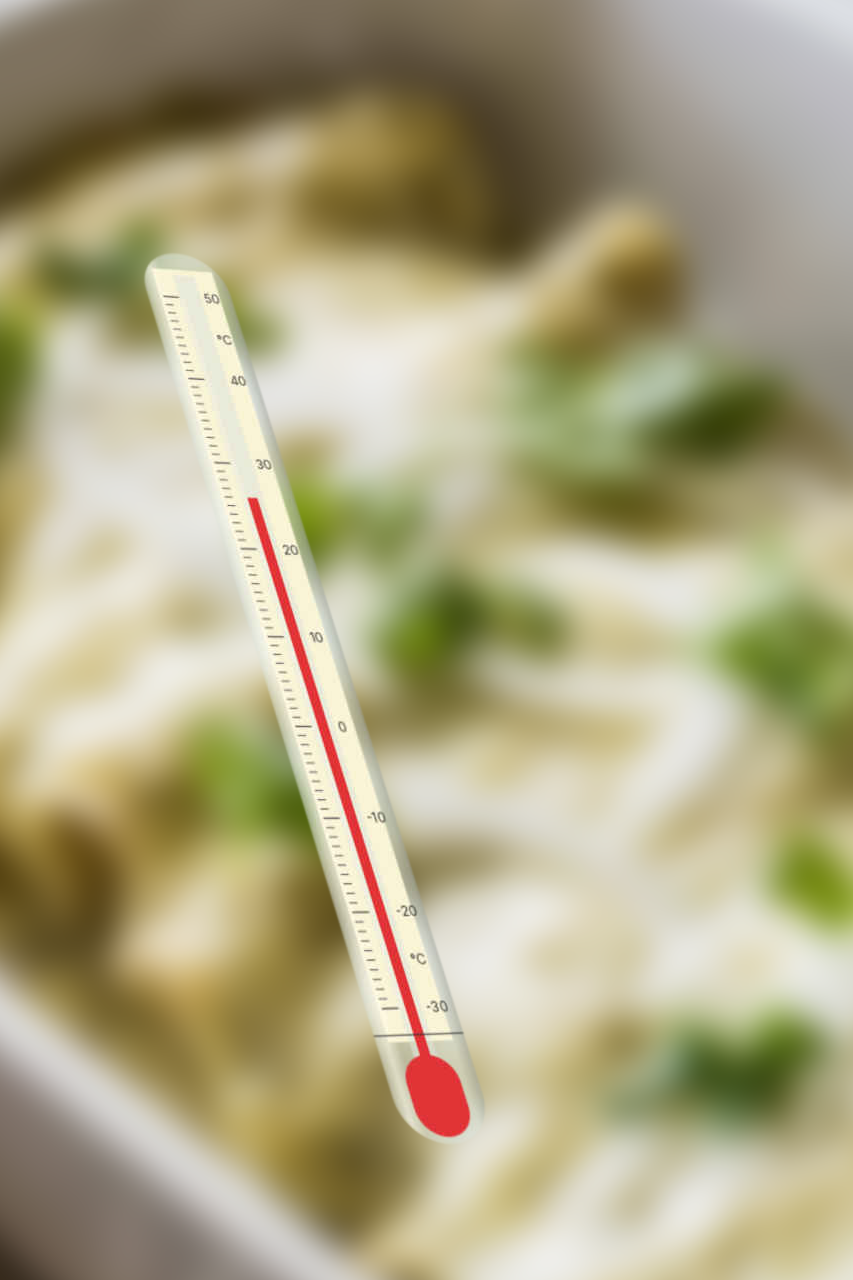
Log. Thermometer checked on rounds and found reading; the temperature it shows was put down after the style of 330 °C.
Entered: 26 °C
